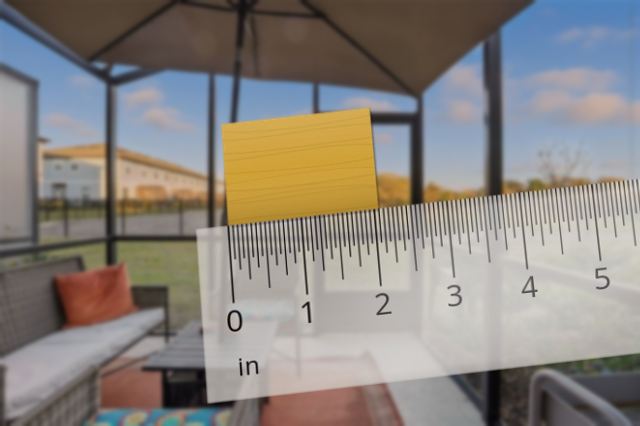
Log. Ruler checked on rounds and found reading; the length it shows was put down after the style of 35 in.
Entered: 2.0625 in
